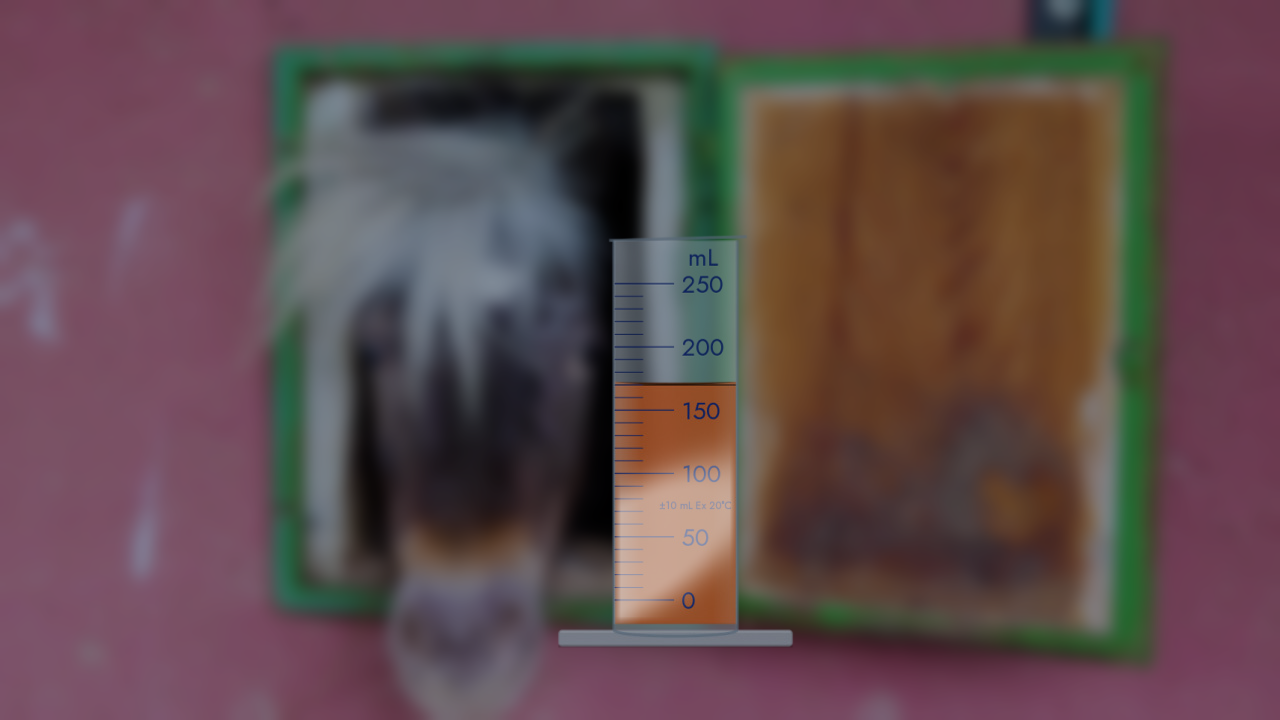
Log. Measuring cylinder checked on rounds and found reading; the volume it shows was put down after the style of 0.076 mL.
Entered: 170 mL
